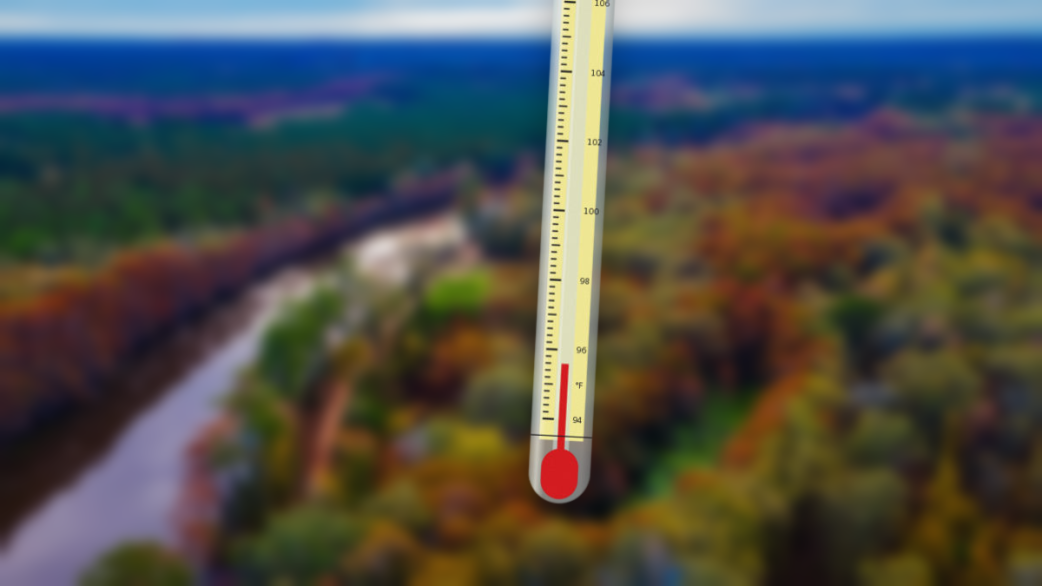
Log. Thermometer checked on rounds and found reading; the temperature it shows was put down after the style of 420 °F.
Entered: 95.6 °F
